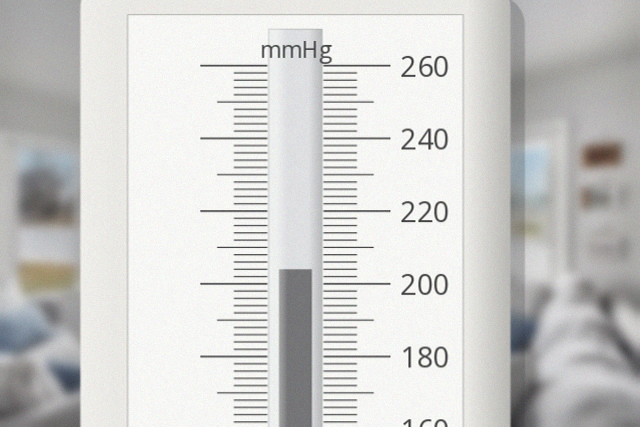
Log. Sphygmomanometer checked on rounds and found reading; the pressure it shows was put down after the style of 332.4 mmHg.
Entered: 204 mmHg
